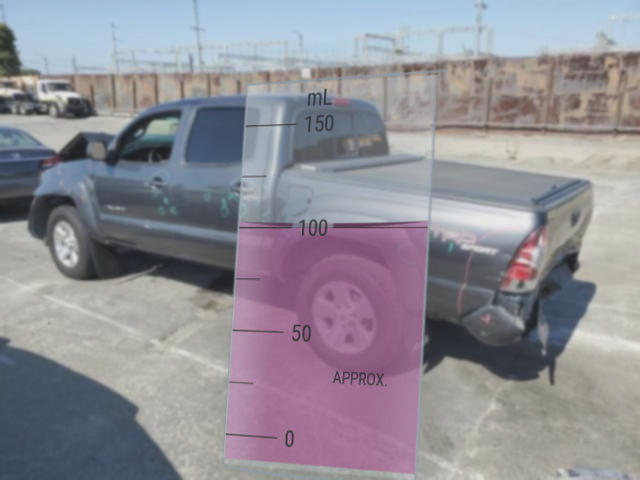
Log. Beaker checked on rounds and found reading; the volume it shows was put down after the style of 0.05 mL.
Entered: 100 mL
